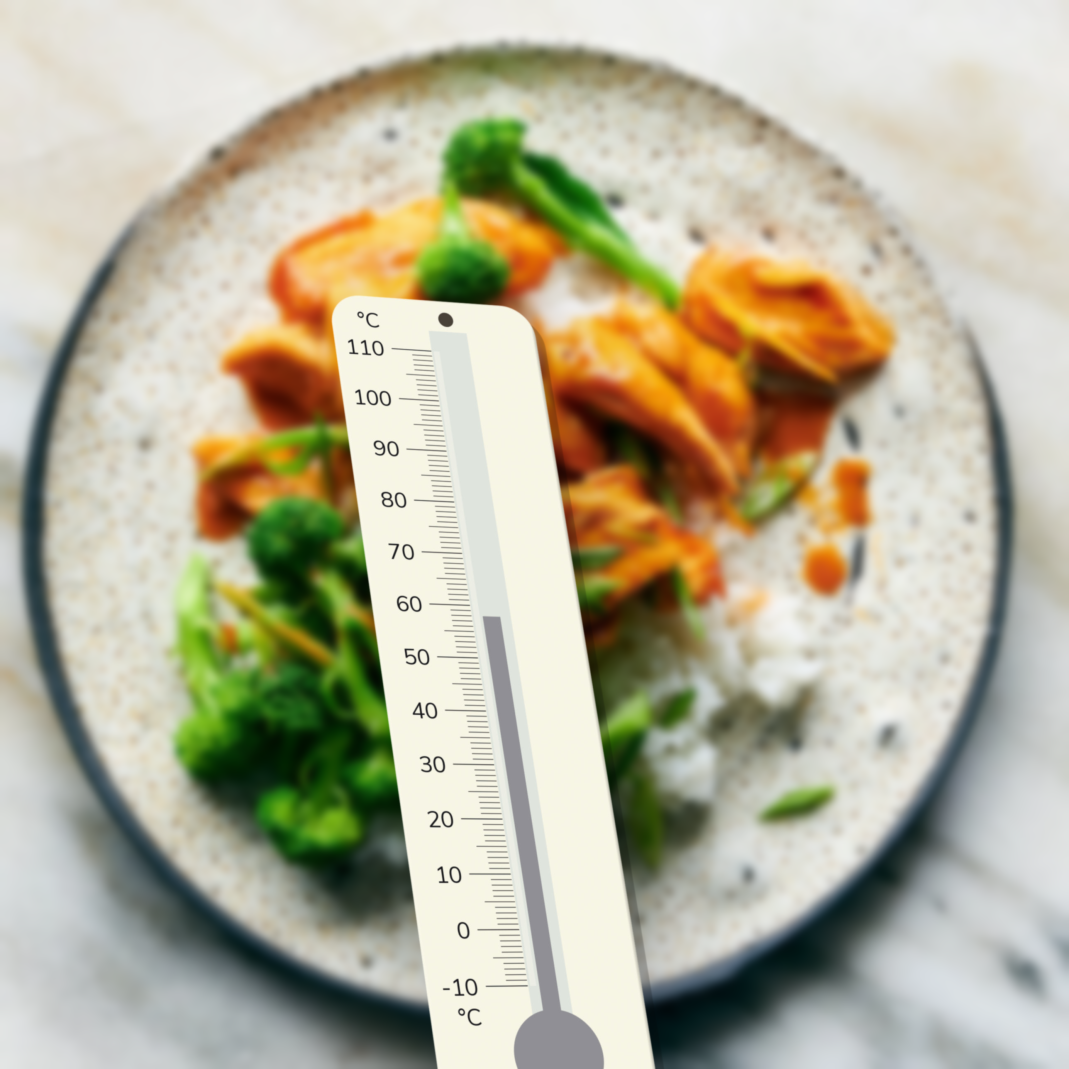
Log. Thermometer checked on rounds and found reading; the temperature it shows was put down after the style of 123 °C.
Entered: 58 °C
